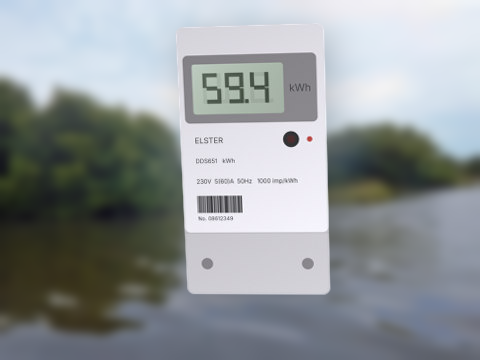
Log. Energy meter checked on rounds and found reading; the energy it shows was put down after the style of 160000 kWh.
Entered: 59.4 kWh
